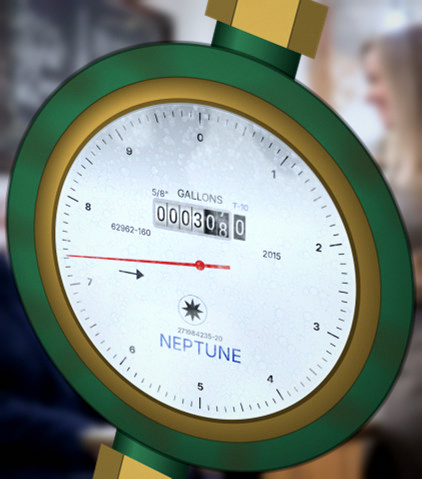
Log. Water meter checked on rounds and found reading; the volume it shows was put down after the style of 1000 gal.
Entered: 3077.3 gal
